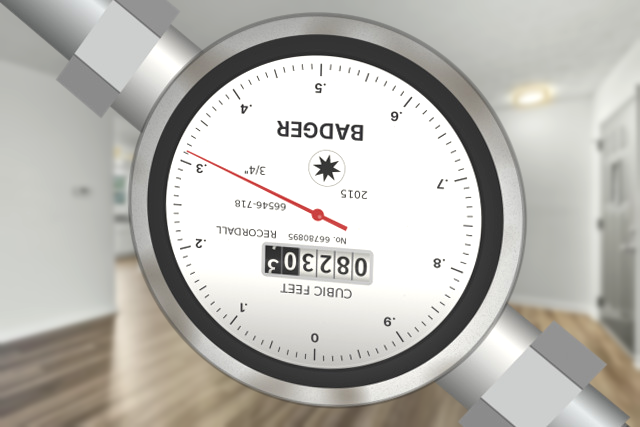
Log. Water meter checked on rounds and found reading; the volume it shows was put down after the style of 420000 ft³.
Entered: 82303.31 ft³
